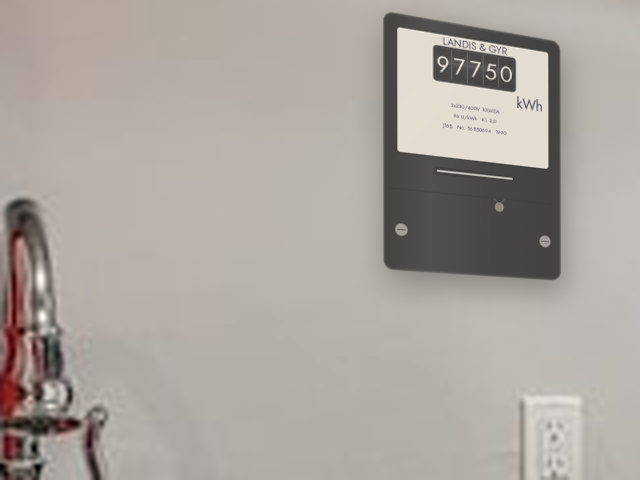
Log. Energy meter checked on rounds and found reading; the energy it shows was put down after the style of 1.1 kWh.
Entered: 97750 kWh
